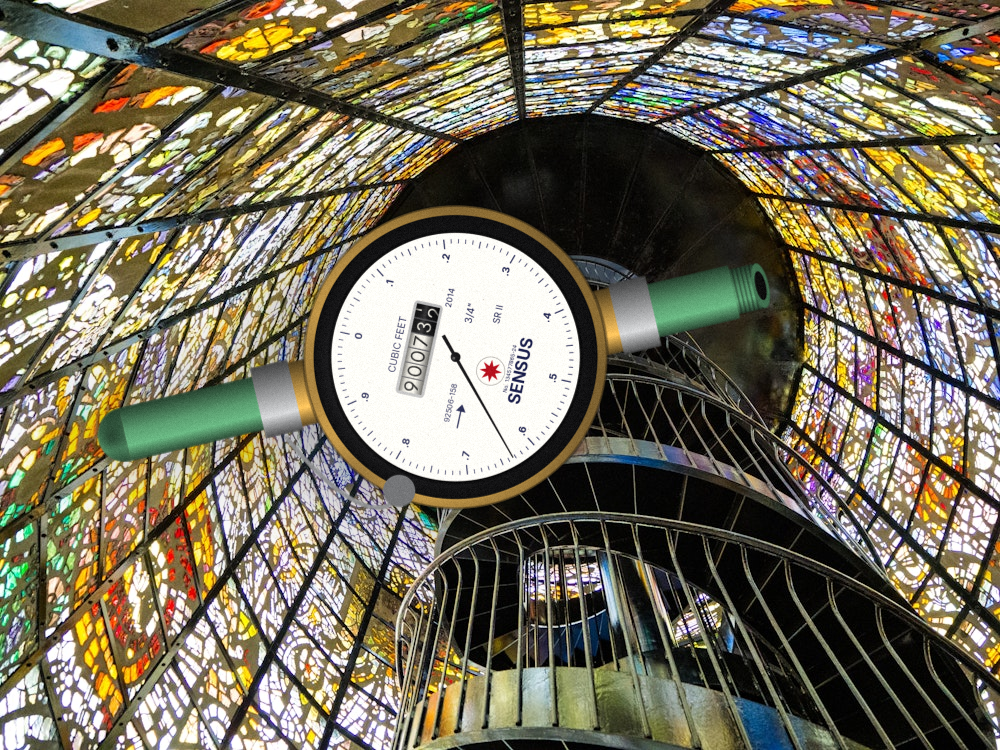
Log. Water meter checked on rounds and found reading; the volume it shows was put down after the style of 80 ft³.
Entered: 900731.63 ft³
